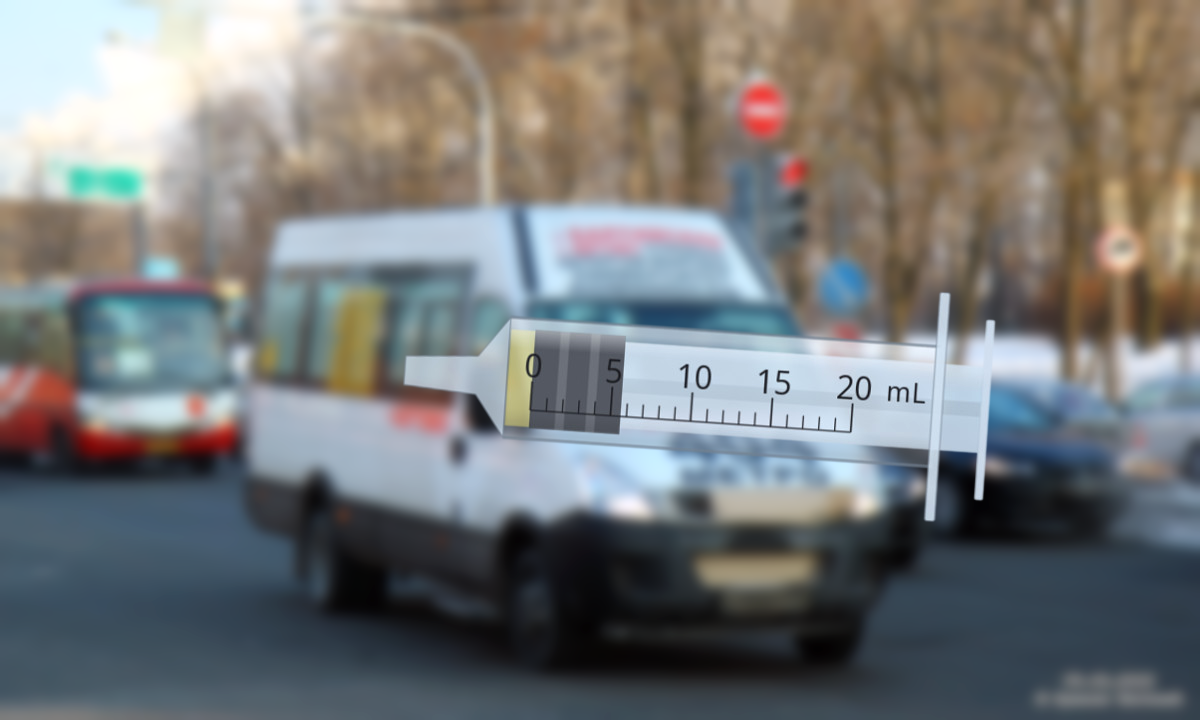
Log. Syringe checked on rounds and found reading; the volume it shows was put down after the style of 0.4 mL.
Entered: 0 mL
